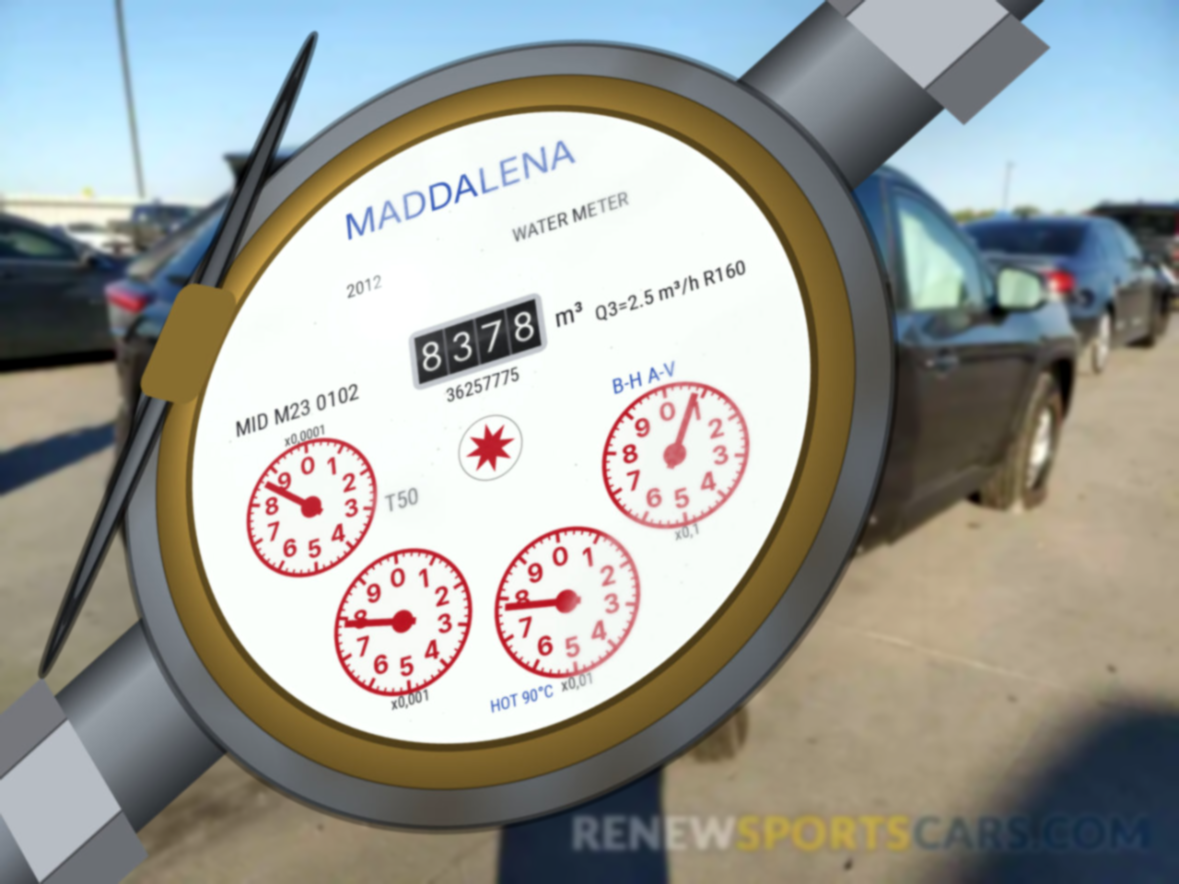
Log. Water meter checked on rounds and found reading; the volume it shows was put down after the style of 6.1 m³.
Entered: 8378.0778 m³
